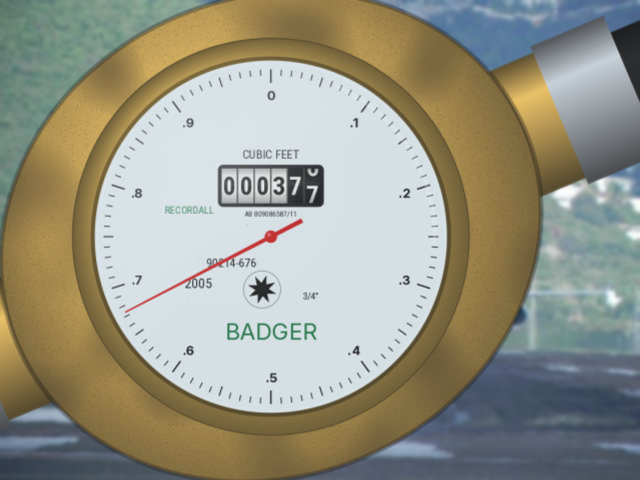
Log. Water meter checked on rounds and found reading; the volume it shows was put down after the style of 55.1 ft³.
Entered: 376.67 ft³
